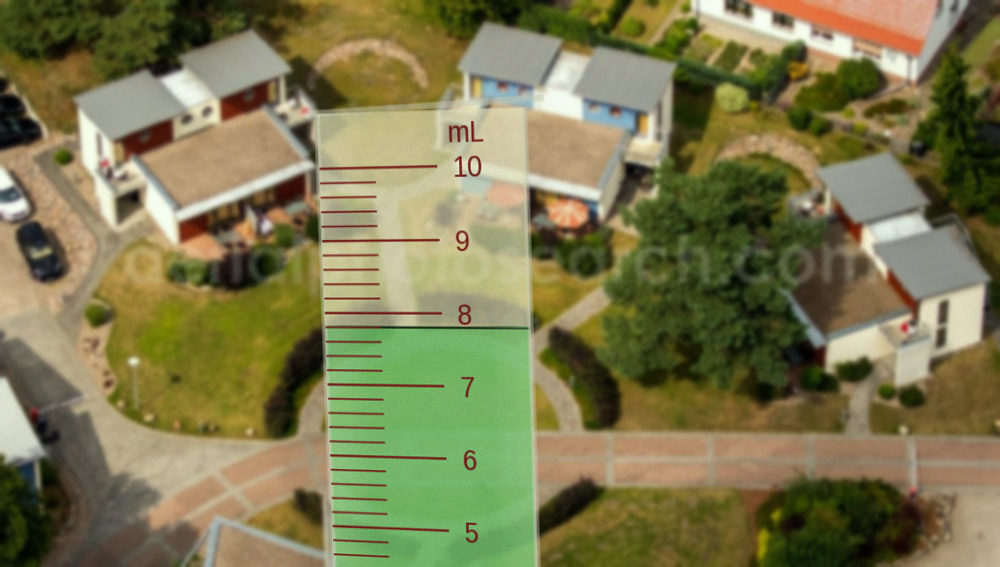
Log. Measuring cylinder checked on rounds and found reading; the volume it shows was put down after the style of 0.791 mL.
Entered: 7.8 mL
